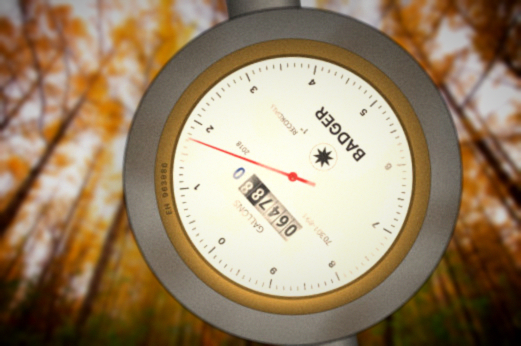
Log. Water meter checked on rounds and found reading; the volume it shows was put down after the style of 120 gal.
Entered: 647881.7 gal
